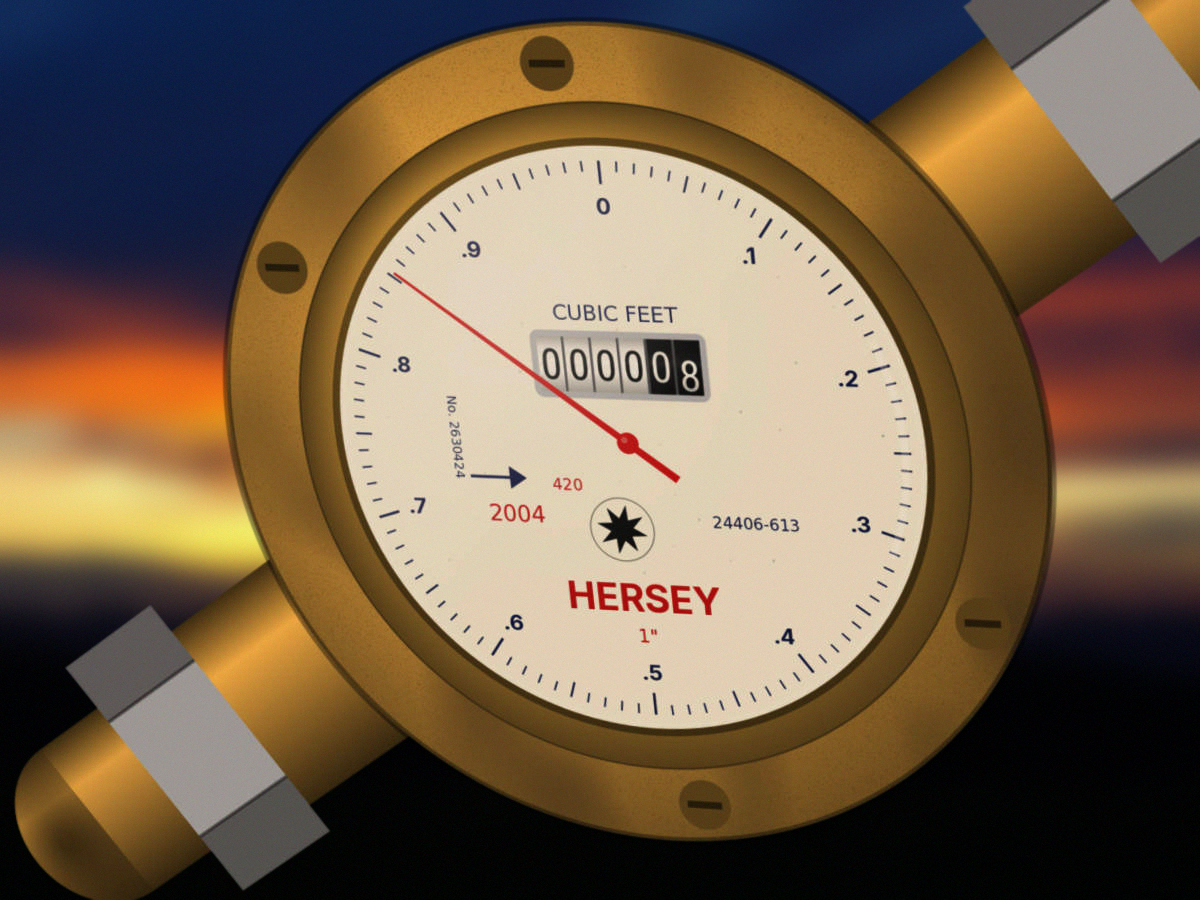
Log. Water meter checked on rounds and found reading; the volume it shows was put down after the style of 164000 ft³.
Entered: 7.85 ft³
